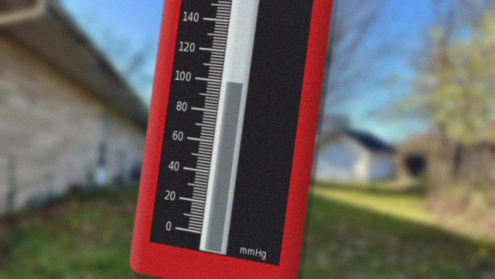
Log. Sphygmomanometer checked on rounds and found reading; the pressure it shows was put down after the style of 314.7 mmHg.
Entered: 100 mmHg
